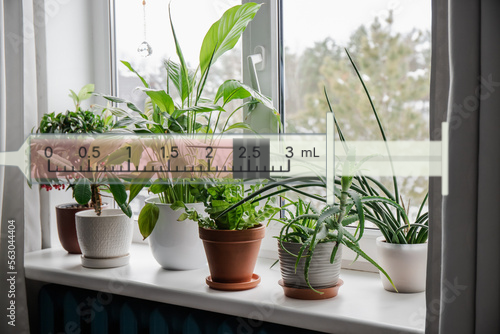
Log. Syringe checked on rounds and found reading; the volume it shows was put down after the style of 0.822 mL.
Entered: 2.3 mL
